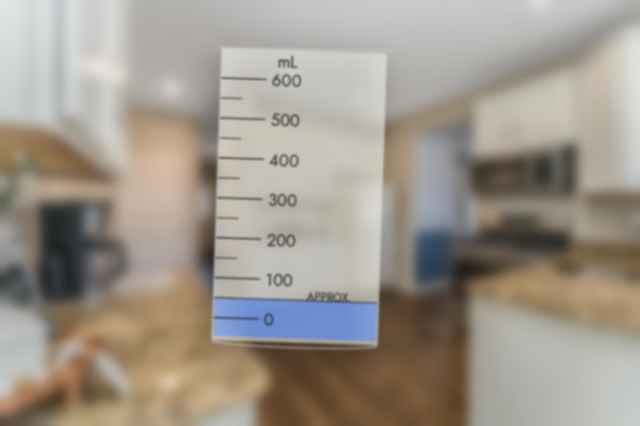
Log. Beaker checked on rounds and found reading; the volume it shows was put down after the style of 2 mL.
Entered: 50 mL
